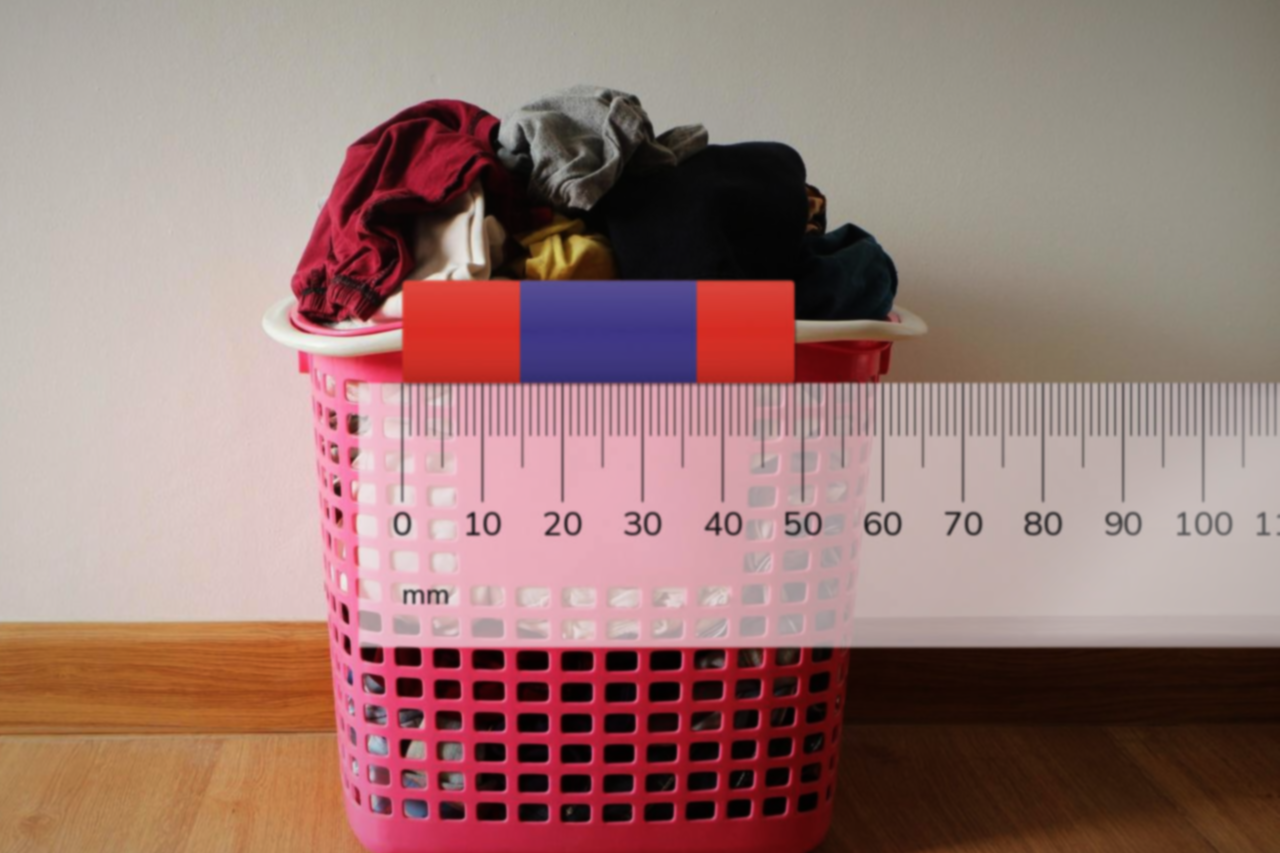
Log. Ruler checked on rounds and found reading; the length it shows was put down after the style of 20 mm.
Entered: 49 mm
